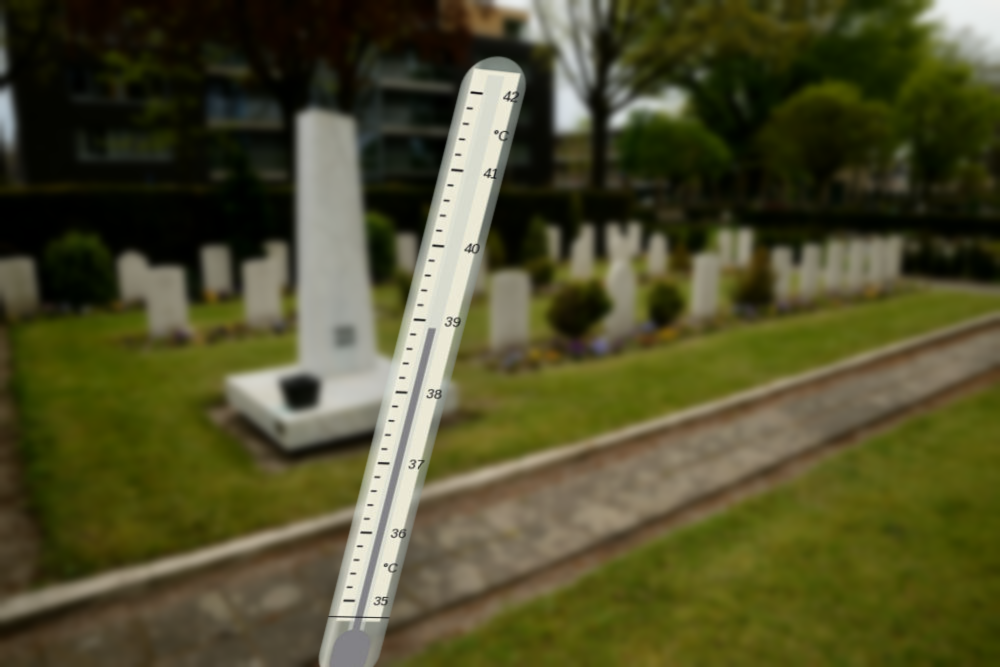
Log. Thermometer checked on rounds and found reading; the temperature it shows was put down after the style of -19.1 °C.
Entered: 38.9 °C
